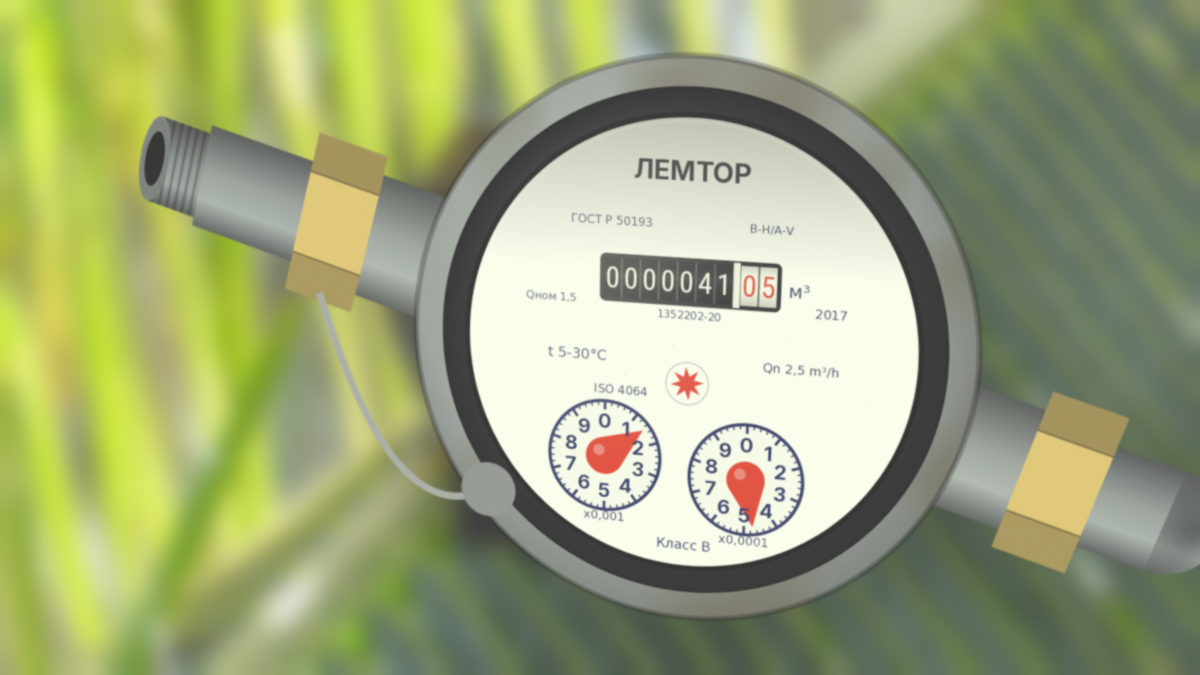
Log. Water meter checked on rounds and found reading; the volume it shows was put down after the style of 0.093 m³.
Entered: 41.0514 m³
